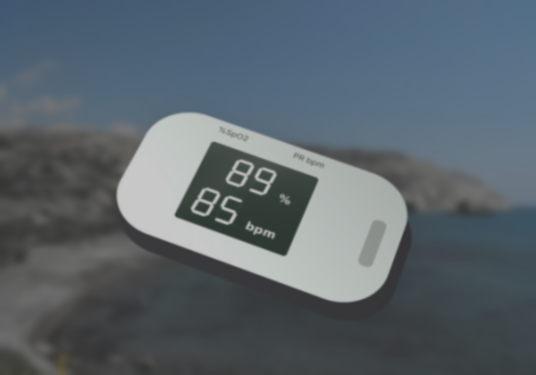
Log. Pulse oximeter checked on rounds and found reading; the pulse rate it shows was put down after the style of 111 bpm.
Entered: 85 bpm
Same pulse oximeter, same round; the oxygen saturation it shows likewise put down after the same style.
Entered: 89 %
